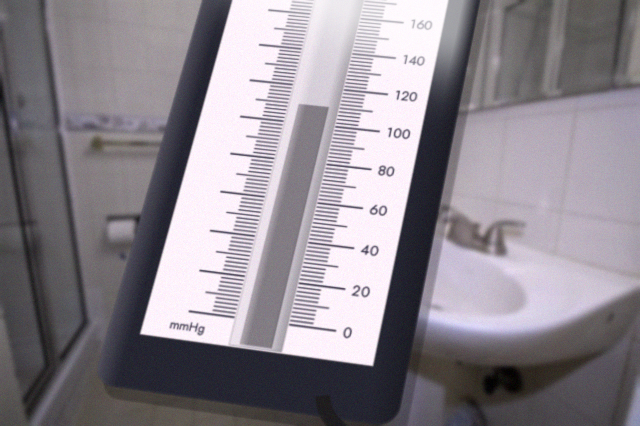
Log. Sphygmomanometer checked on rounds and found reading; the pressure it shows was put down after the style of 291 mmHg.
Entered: 110 mmHg
